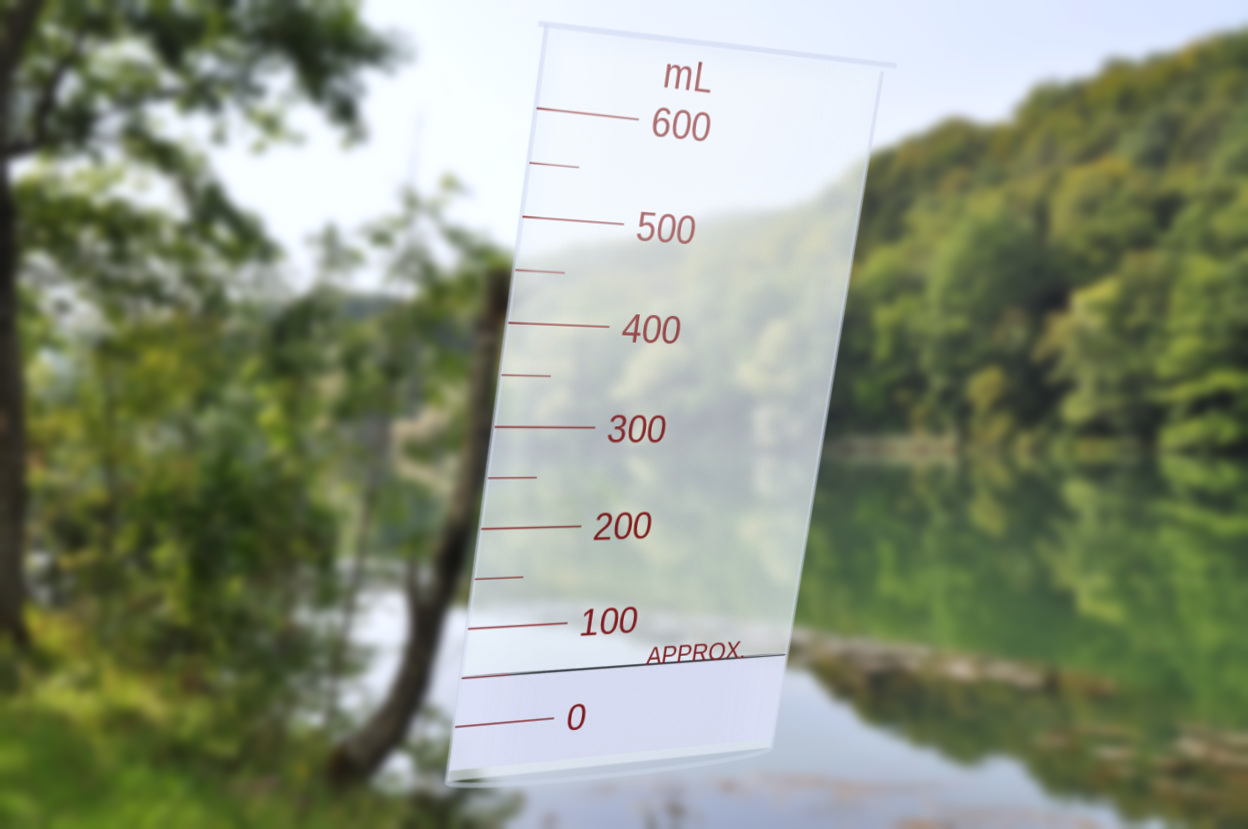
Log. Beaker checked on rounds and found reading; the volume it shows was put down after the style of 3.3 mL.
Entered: 50 mL
